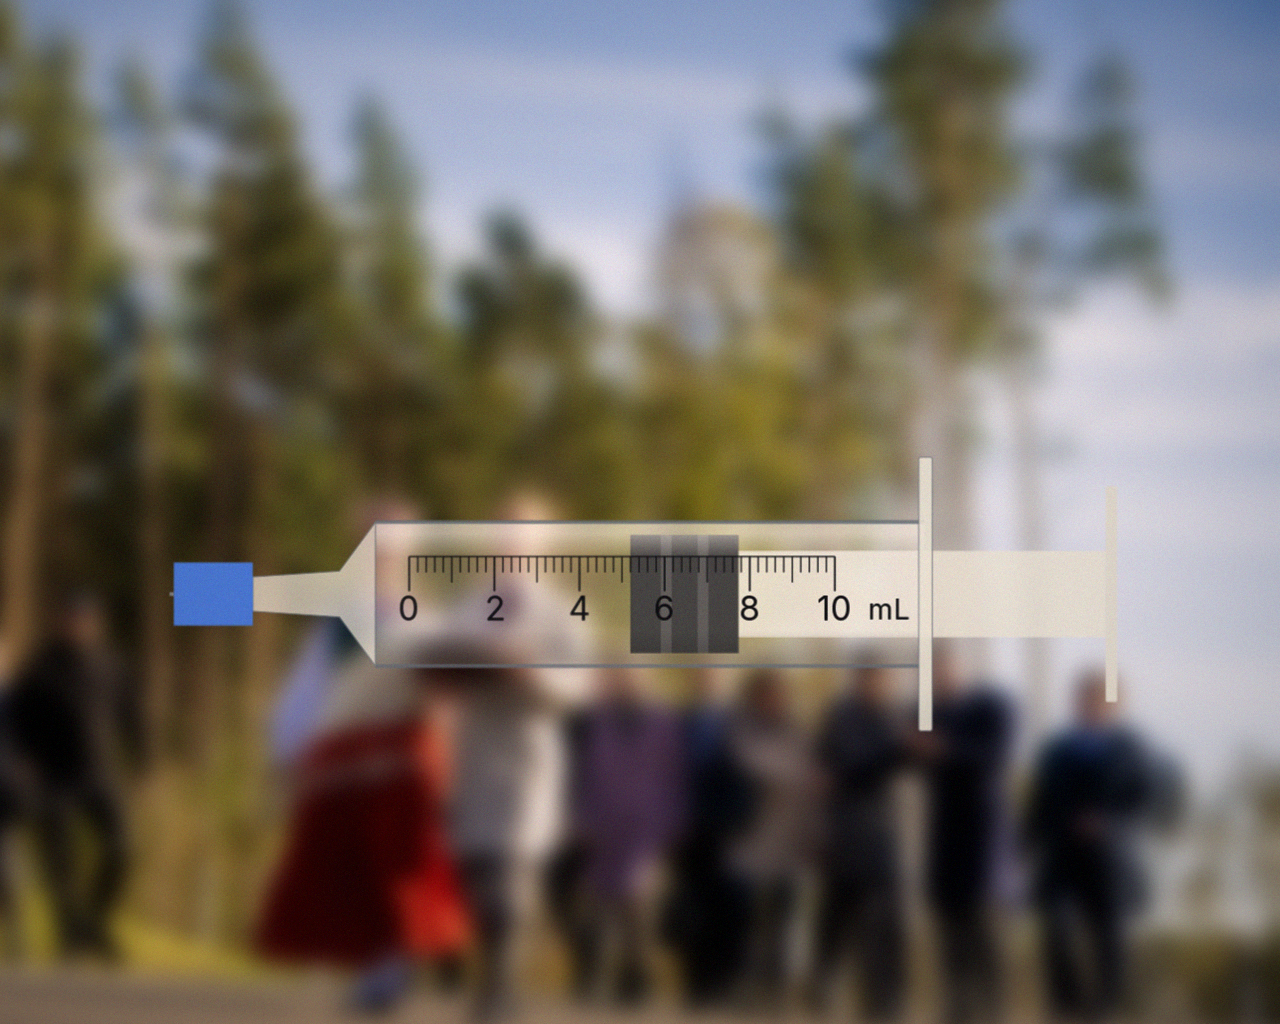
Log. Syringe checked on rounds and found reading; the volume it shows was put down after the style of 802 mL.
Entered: 5.2 mL
